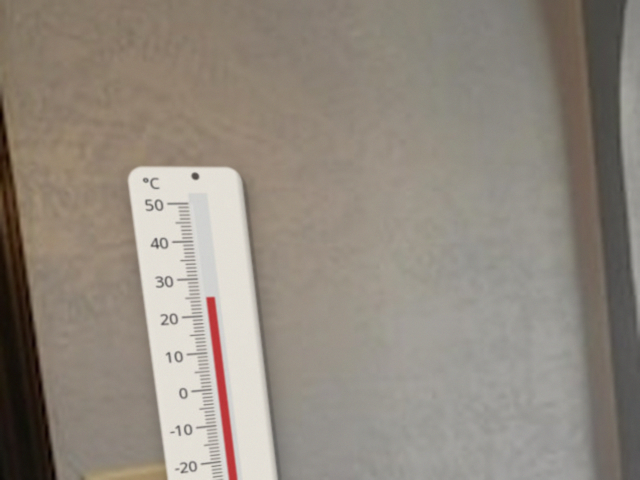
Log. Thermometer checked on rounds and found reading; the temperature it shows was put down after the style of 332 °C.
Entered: 25 °C
